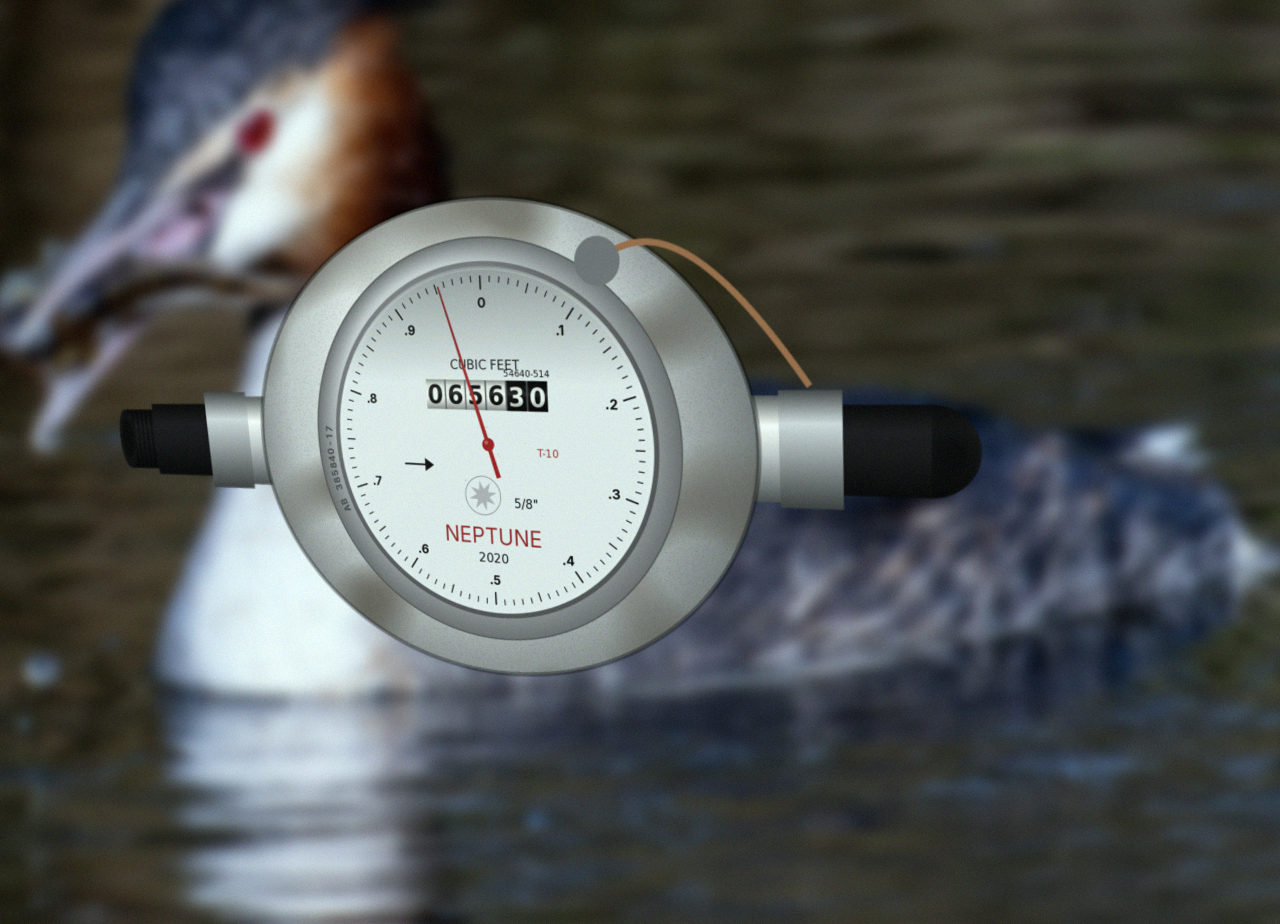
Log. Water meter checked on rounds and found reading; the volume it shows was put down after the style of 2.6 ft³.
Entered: 65629.95 ft³
